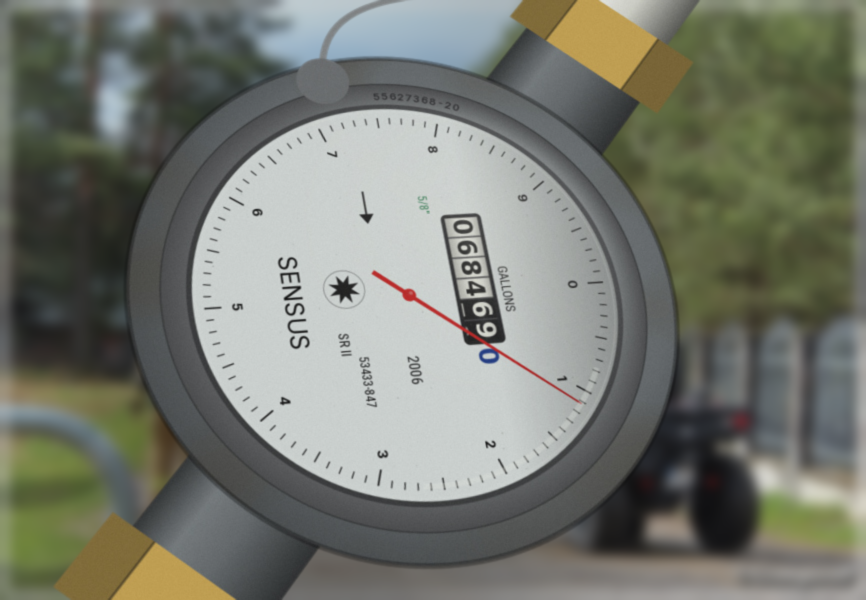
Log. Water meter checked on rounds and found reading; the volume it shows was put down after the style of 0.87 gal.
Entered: 684691.1 gal
